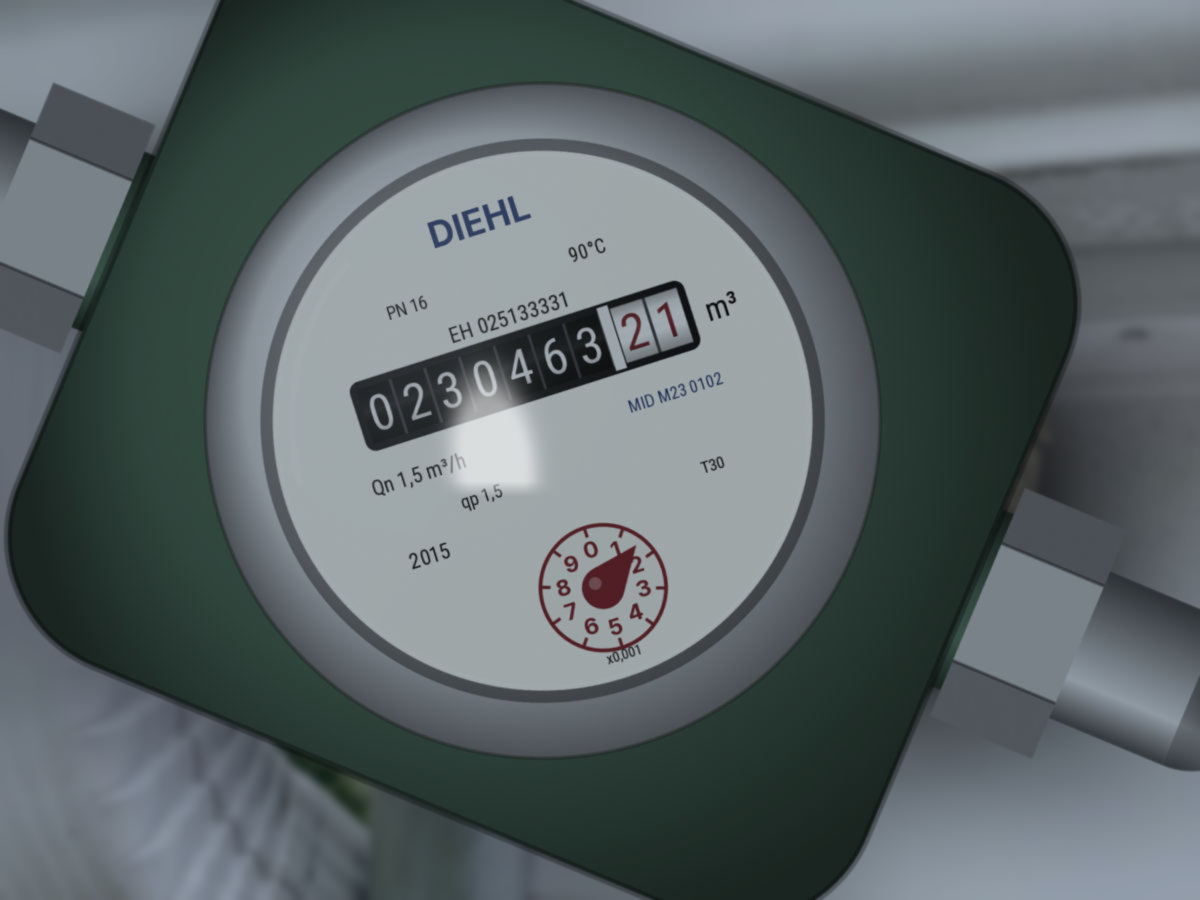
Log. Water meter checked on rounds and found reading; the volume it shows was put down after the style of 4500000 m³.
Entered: 230463.211 m³
